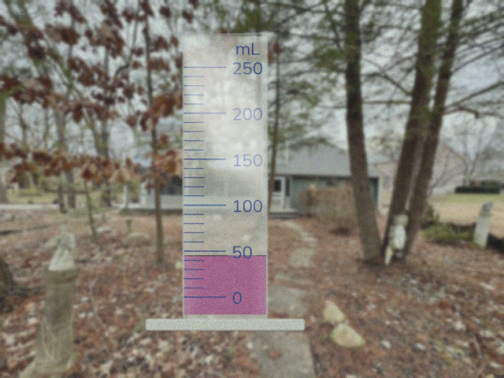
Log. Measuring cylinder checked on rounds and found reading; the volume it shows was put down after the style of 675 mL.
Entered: 45 mL
